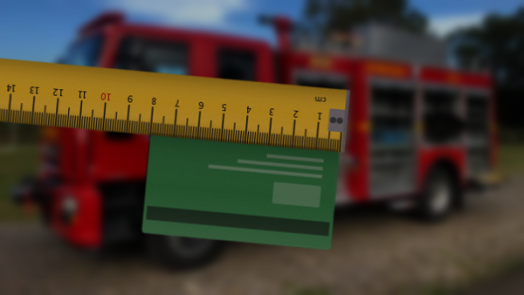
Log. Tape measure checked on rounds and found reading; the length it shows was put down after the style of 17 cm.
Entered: 8 cm
